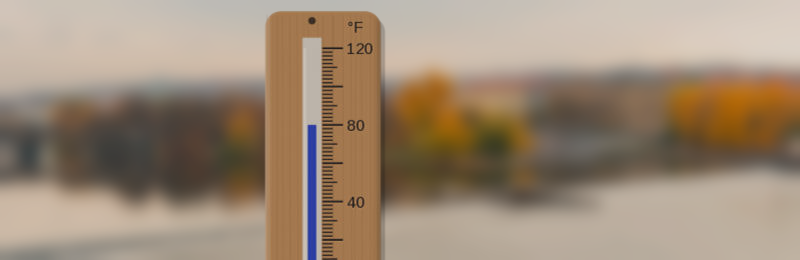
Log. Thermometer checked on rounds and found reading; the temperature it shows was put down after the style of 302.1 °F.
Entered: 80 °F
